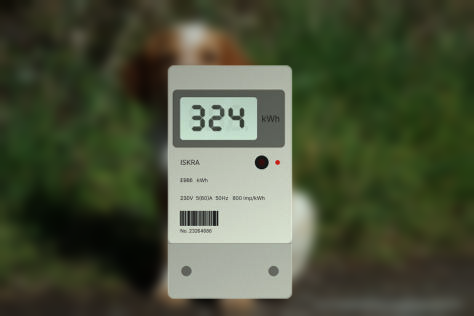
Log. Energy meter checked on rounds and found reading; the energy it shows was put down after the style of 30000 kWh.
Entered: 324 kWh
